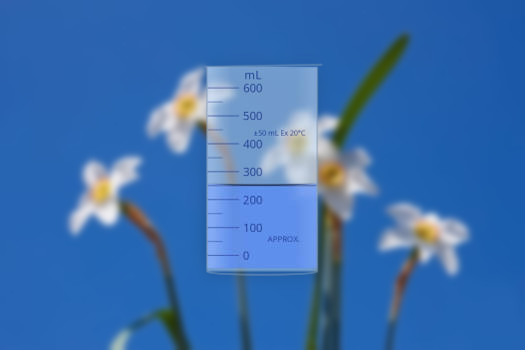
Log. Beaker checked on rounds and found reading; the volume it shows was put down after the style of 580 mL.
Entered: 250 mL
